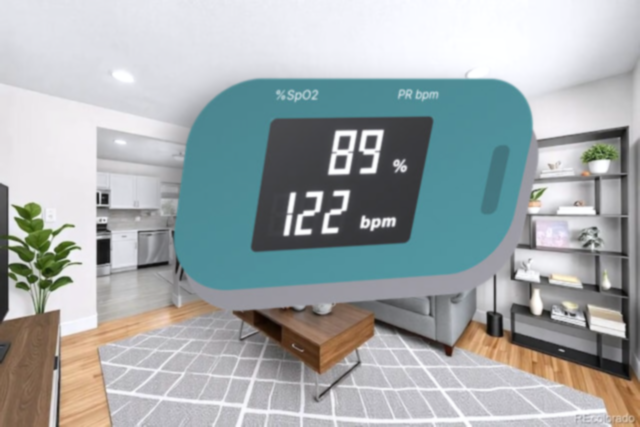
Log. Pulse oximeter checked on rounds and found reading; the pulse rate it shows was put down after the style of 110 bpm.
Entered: 122 bpm
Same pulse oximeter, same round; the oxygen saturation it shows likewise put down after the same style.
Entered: 89 %
